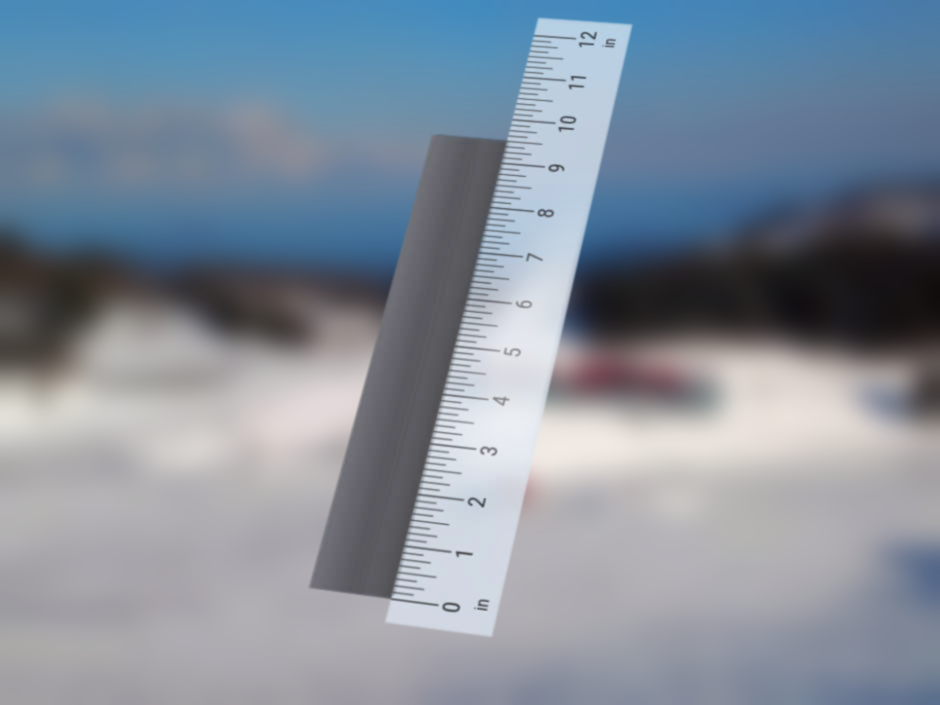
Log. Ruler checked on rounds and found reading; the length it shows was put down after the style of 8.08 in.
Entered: 9.5 in
